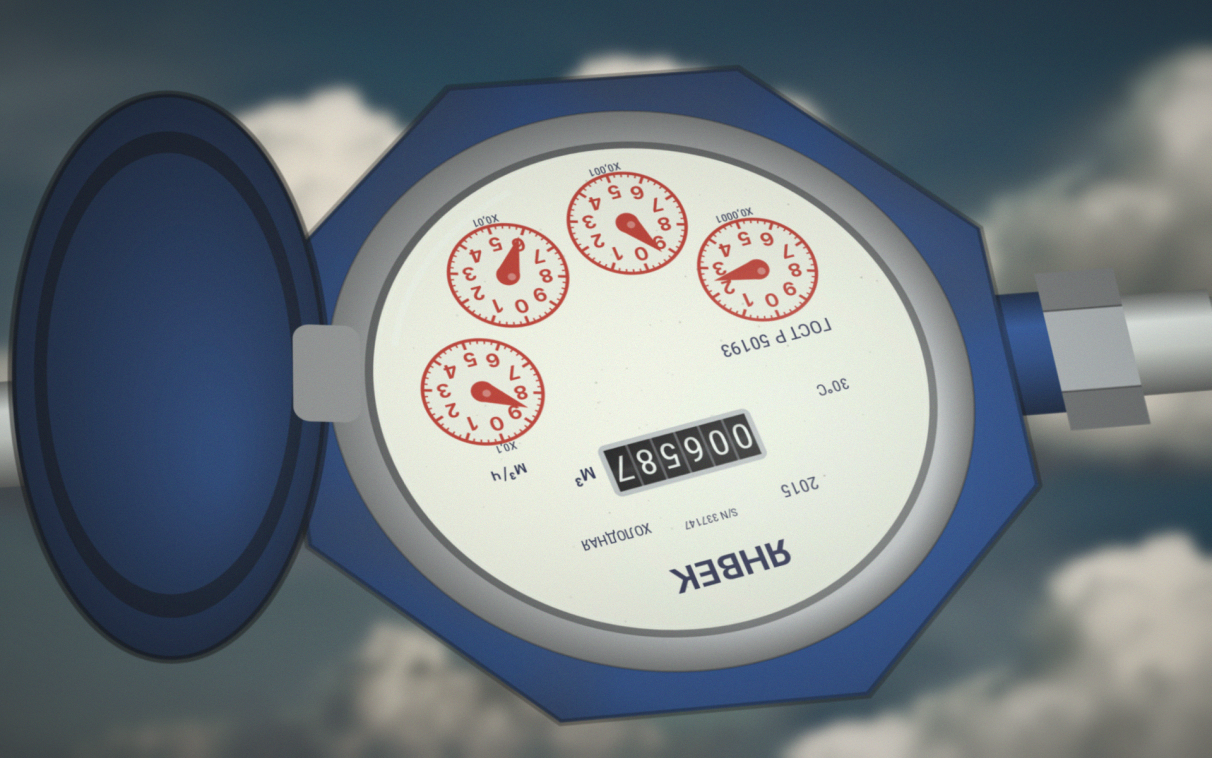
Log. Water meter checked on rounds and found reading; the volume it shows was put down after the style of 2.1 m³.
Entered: 6587.8592 m³
